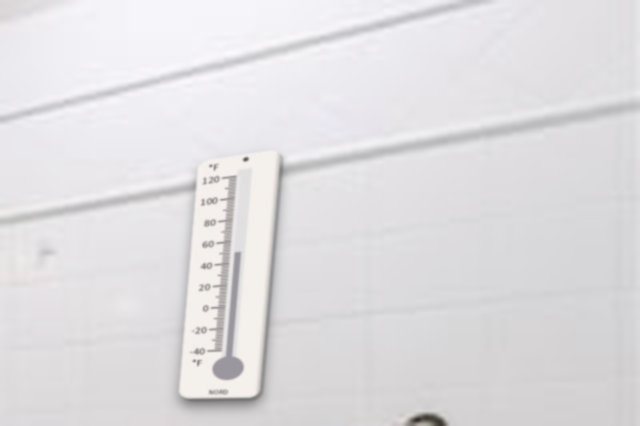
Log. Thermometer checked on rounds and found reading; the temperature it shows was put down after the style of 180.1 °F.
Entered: 50 °F
